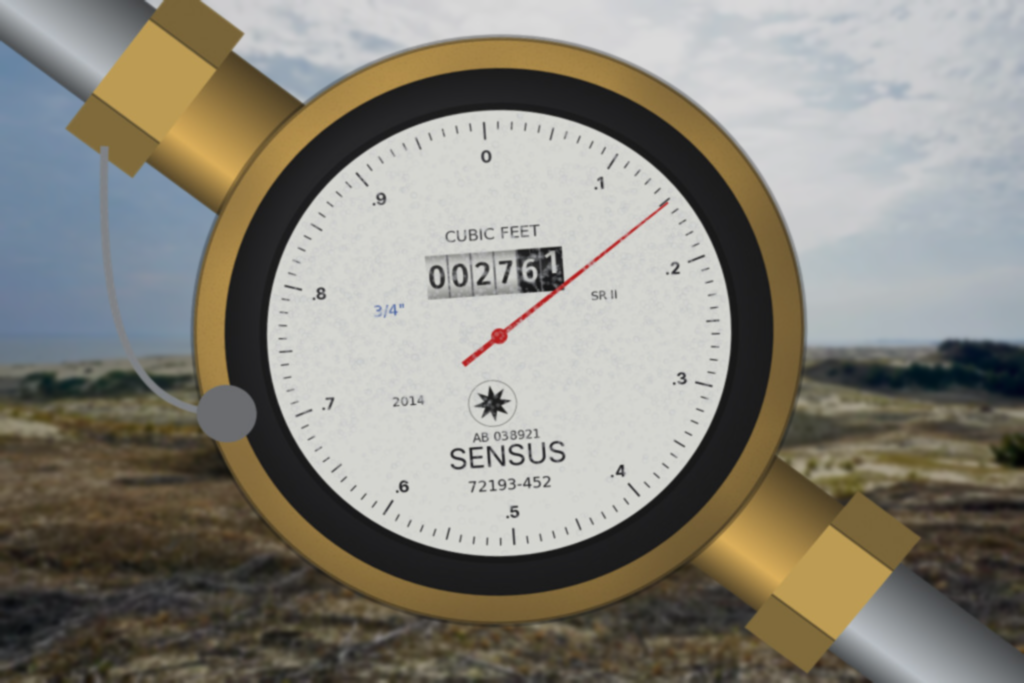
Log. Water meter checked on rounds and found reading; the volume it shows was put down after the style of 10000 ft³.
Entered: 2761.15 ft³
